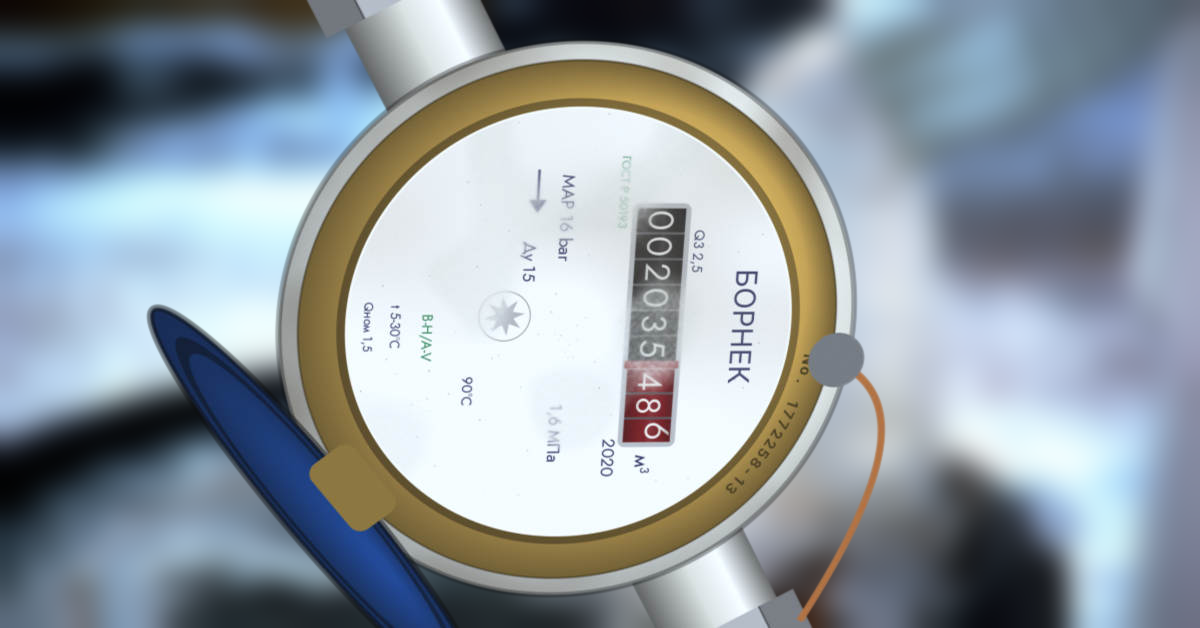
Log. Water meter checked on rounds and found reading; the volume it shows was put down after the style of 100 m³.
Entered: 2035.486 m³
